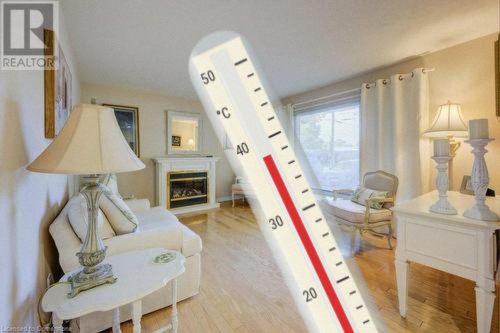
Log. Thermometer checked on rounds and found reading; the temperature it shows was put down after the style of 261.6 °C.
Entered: 38 °C
